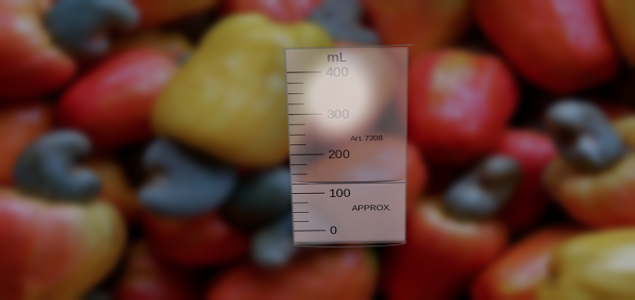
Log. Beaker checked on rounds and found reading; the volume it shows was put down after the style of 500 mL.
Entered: 125 mL
